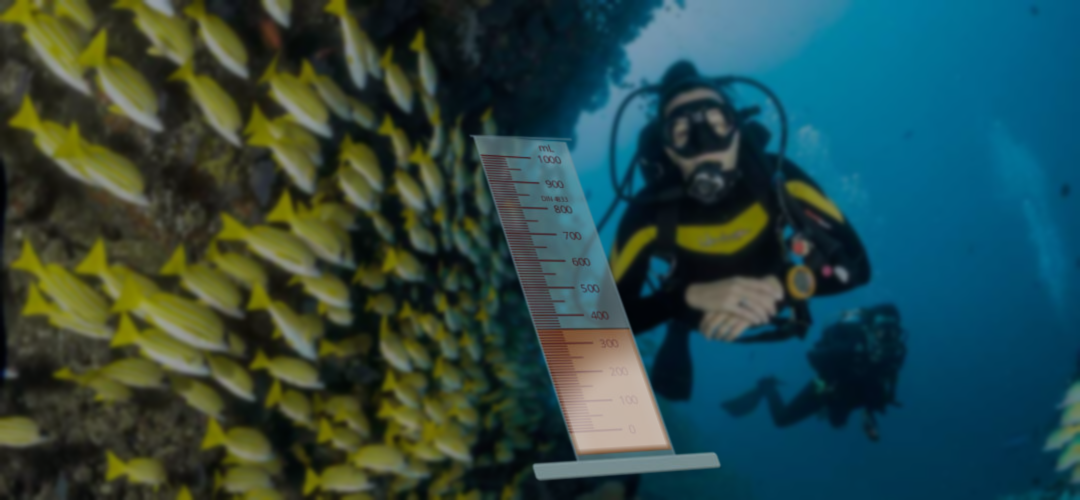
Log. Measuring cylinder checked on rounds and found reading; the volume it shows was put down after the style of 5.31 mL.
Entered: 350 mL
